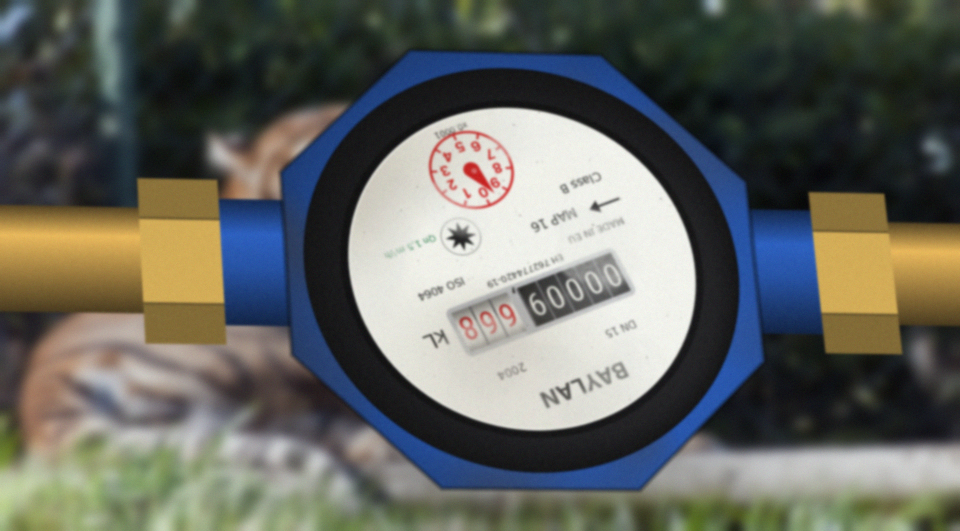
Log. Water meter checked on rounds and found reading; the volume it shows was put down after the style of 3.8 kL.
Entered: 9.6679 kL
